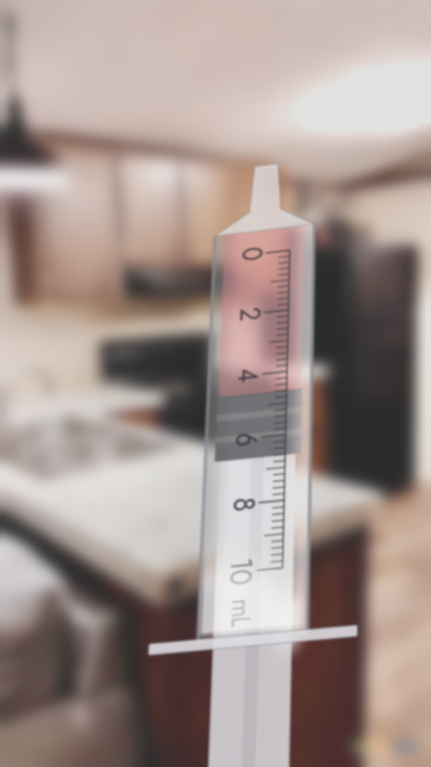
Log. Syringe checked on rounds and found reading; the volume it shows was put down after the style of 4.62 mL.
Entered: 4.6 mL
